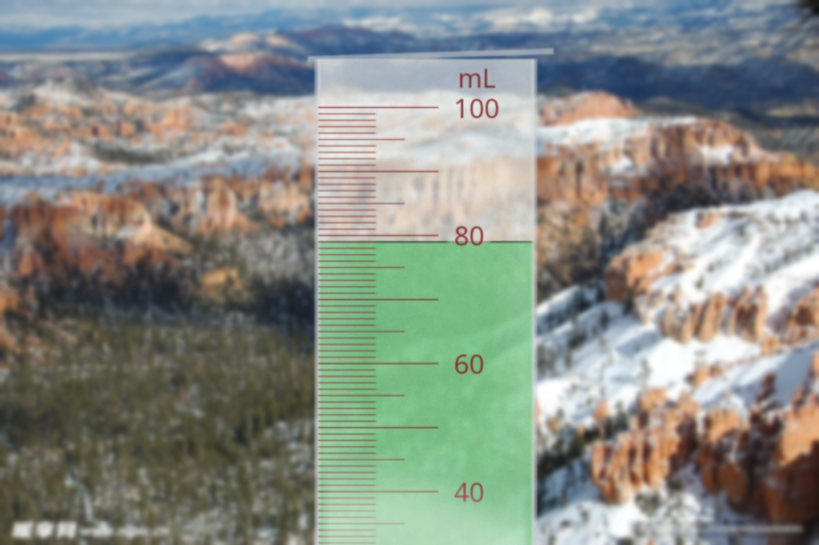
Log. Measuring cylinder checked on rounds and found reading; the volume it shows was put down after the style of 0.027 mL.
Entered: 79 mL
